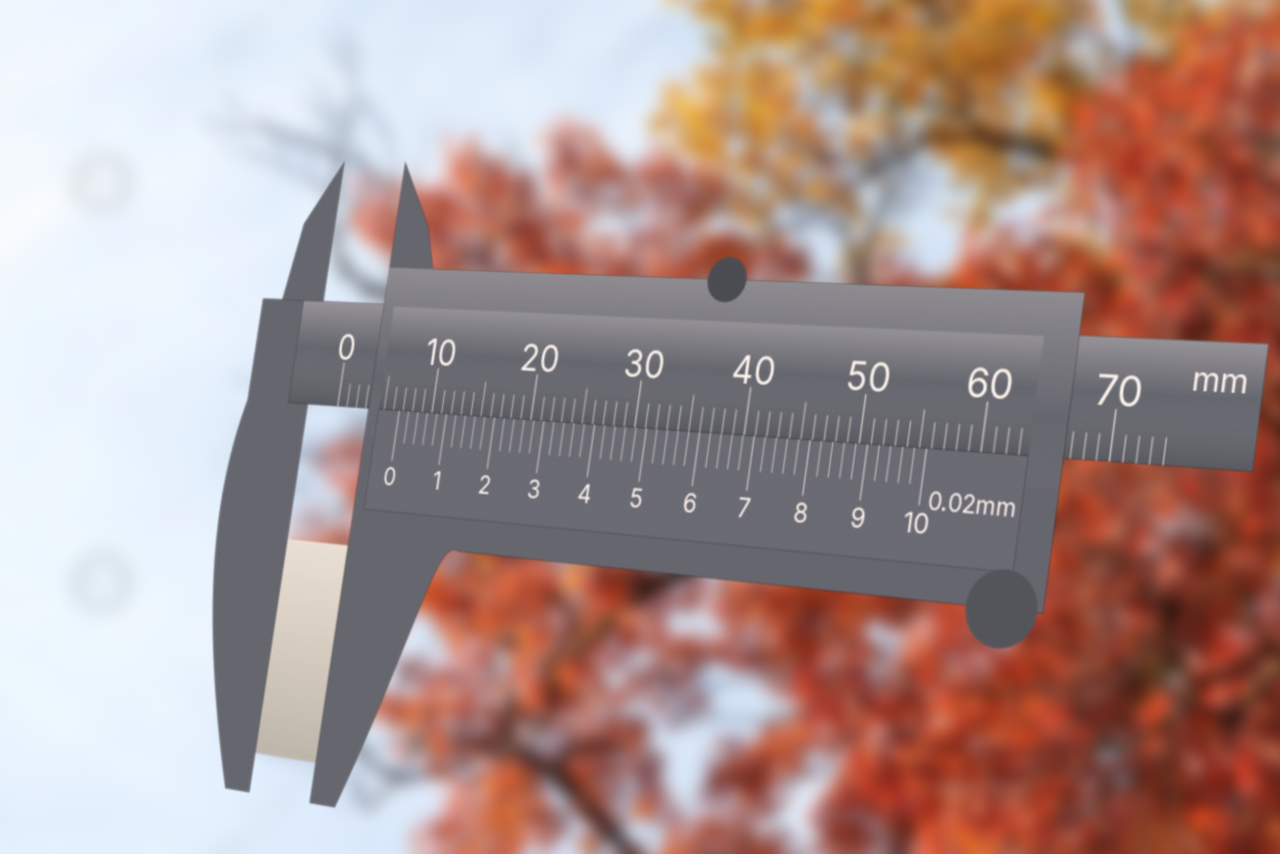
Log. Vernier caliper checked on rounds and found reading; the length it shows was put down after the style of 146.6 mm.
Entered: 6.6 mm
